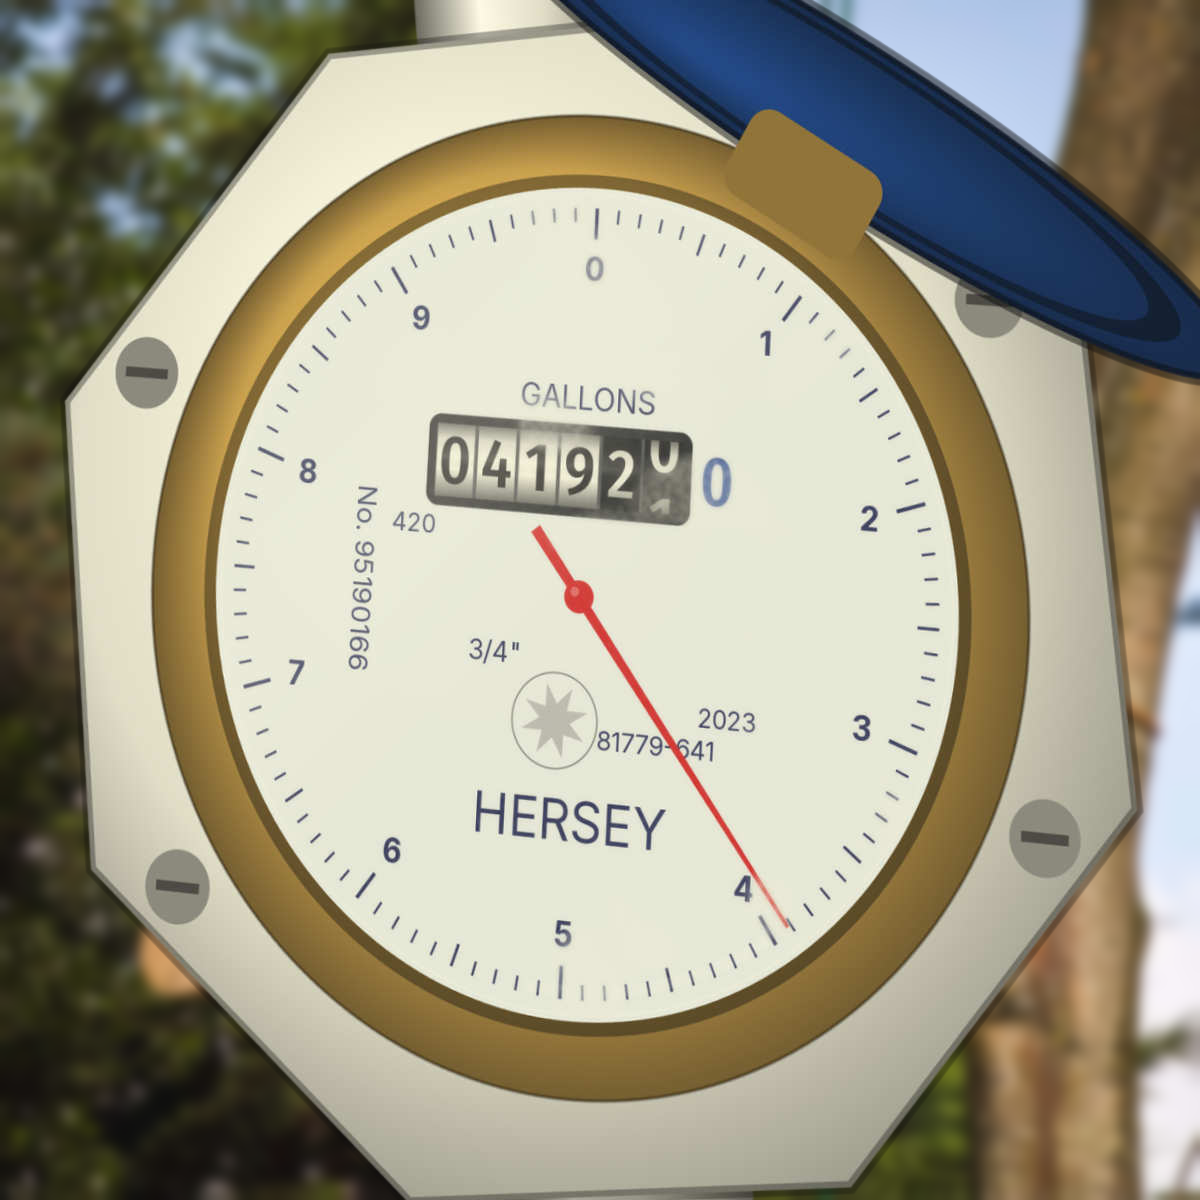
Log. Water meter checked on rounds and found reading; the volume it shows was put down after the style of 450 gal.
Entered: 419203.9 gal
